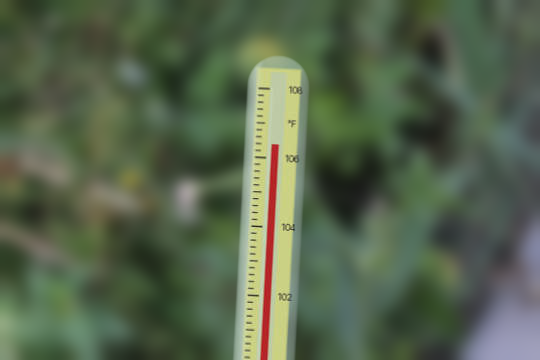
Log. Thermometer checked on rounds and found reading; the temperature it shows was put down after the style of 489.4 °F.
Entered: 106.4 °F
